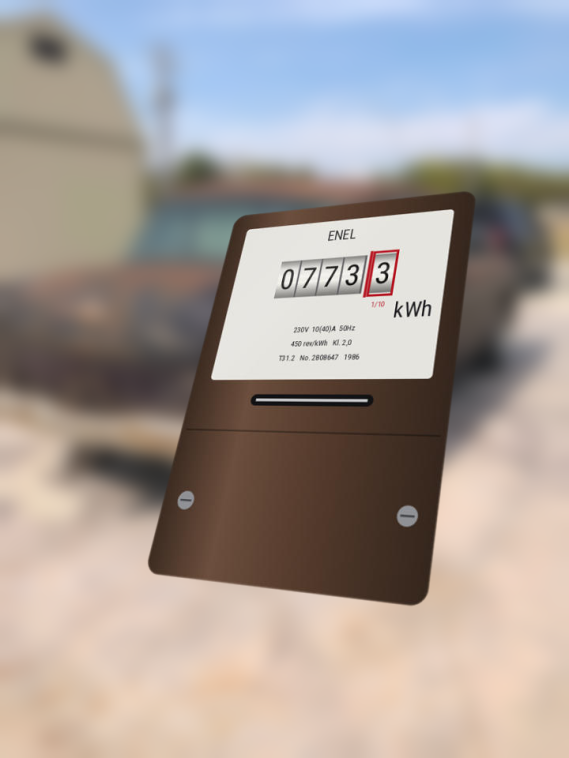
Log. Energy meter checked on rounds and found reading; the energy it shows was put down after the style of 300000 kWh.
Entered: 773.3 kWh
